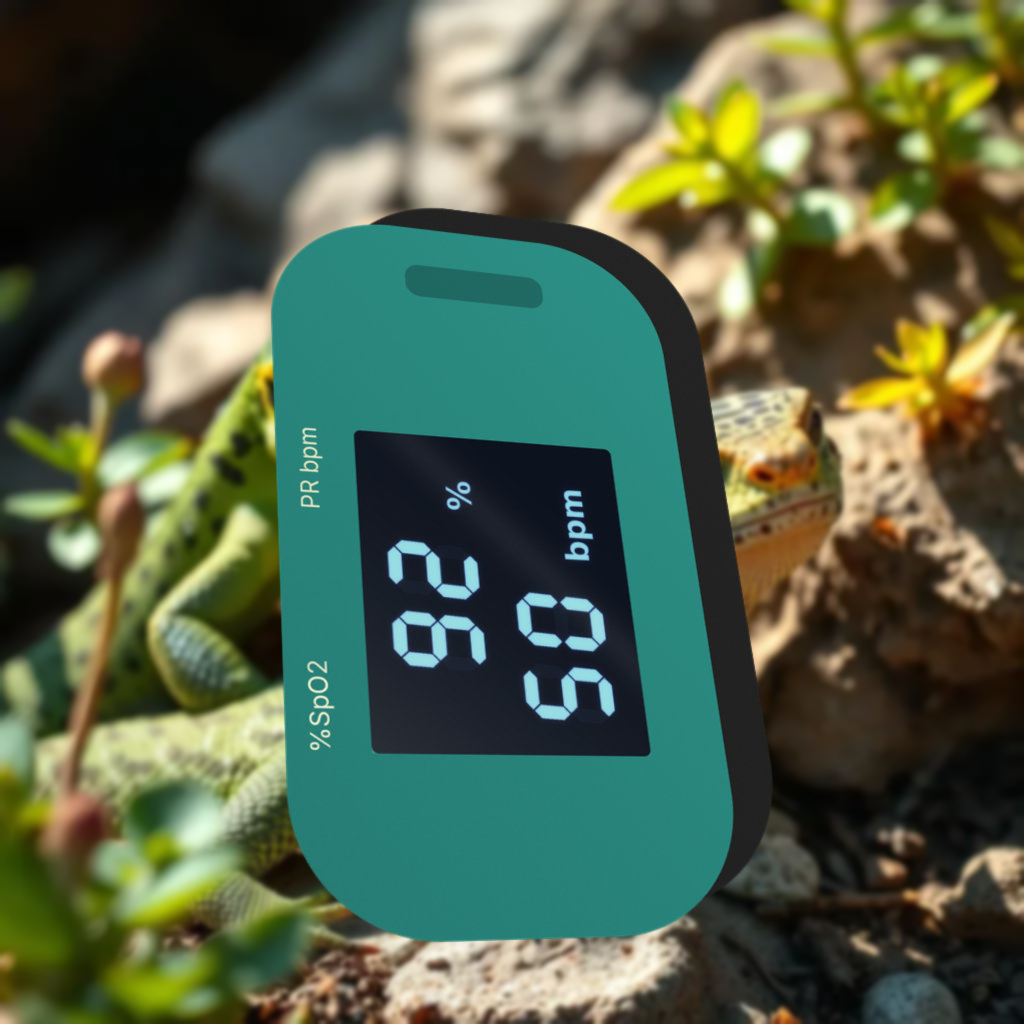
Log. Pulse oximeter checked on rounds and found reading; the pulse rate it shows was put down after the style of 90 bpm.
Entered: 50 bpm
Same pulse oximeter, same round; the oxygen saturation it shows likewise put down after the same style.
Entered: 92 %
